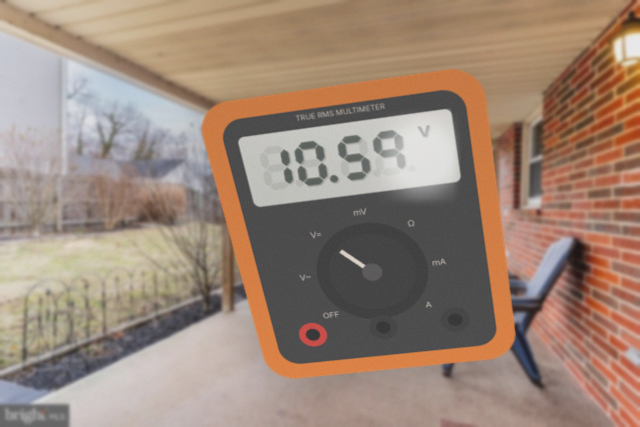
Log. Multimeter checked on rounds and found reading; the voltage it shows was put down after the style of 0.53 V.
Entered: 10.59 V
